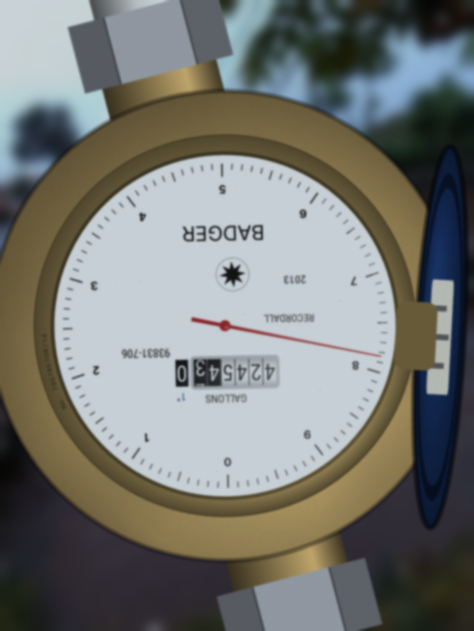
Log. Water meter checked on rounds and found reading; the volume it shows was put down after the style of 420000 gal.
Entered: 4245427.8 gal
